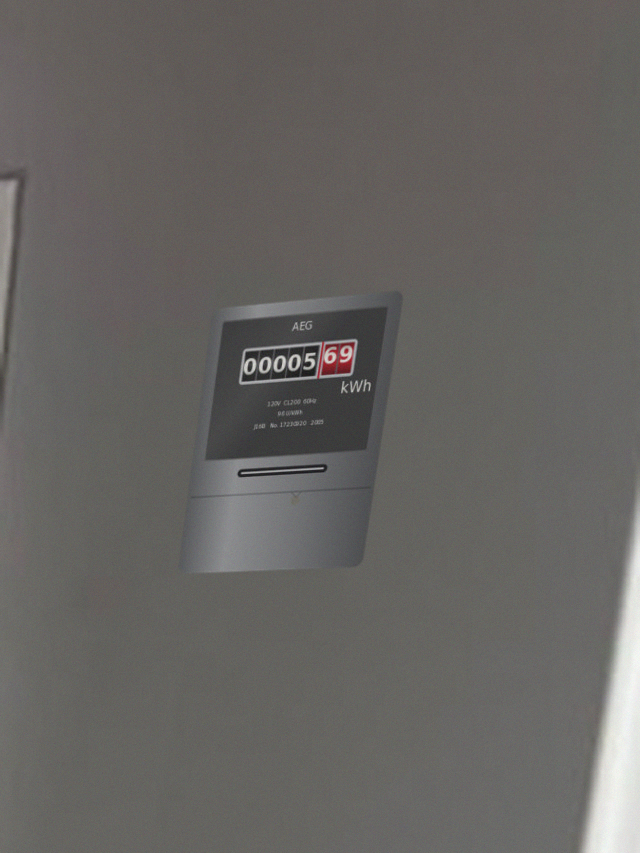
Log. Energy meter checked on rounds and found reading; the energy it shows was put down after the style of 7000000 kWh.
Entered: 5.69 kWh
